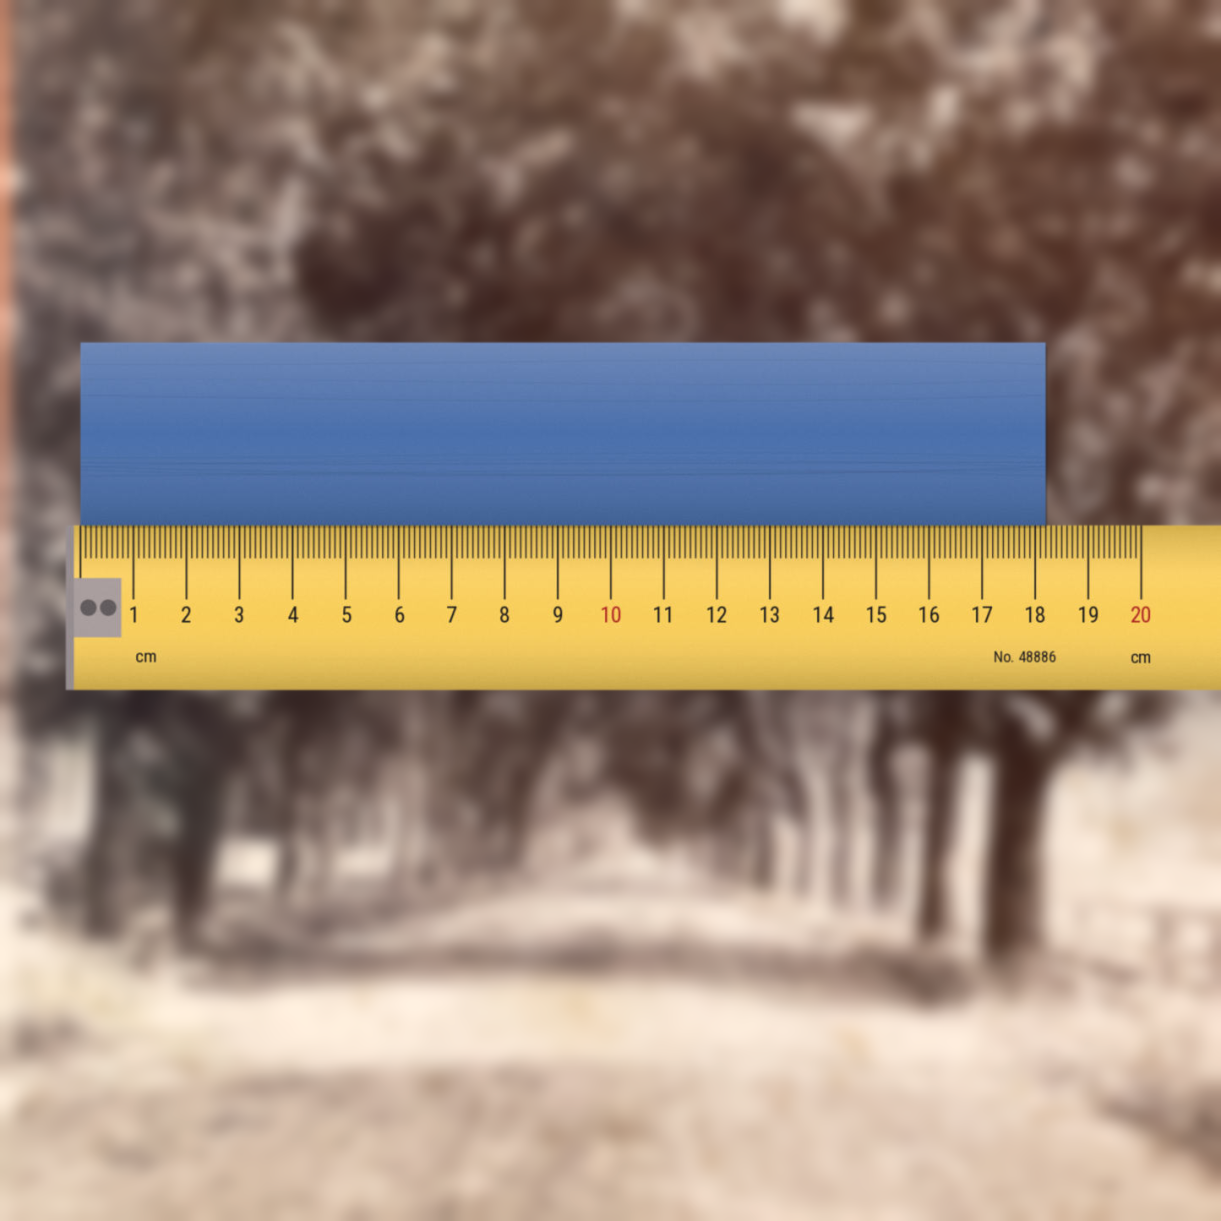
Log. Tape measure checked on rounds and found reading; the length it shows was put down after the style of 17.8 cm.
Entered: 18.2 cm
